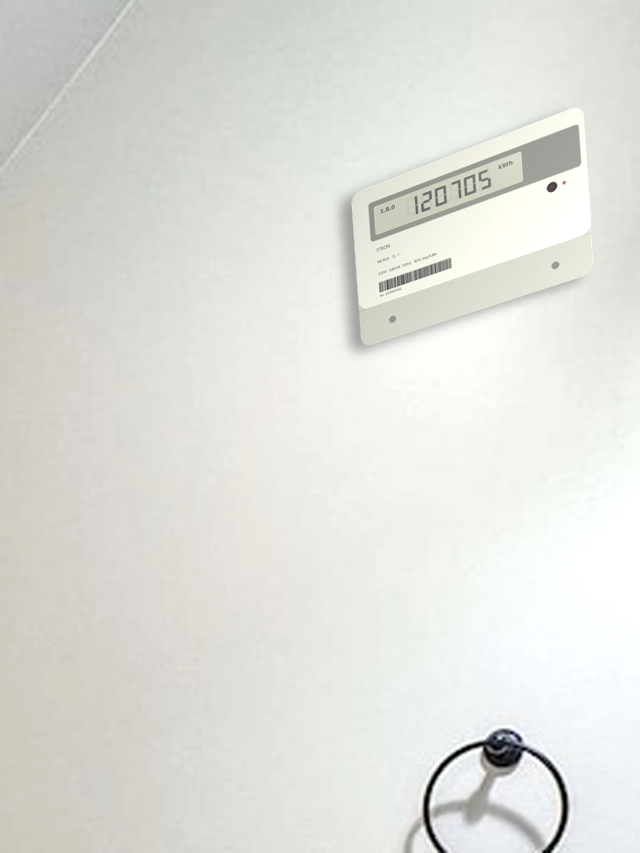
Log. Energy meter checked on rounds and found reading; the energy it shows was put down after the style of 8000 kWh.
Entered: 120705 kWh
